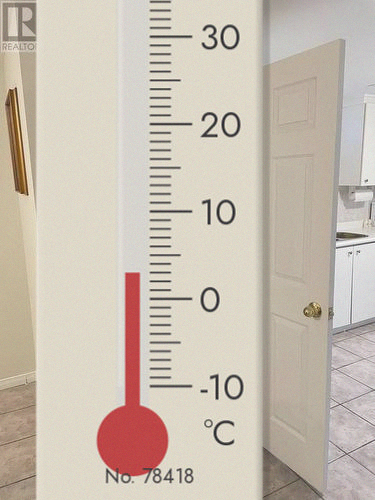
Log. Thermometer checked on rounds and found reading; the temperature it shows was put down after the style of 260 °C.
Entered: 3 °C
